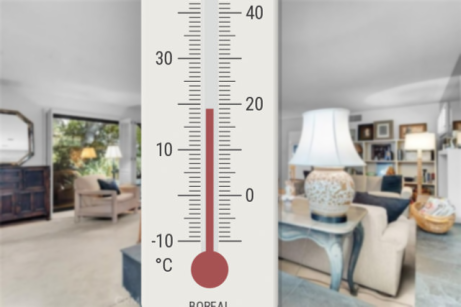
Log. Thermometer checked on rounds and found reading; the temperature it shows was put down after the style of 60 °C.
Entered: 19 °C
